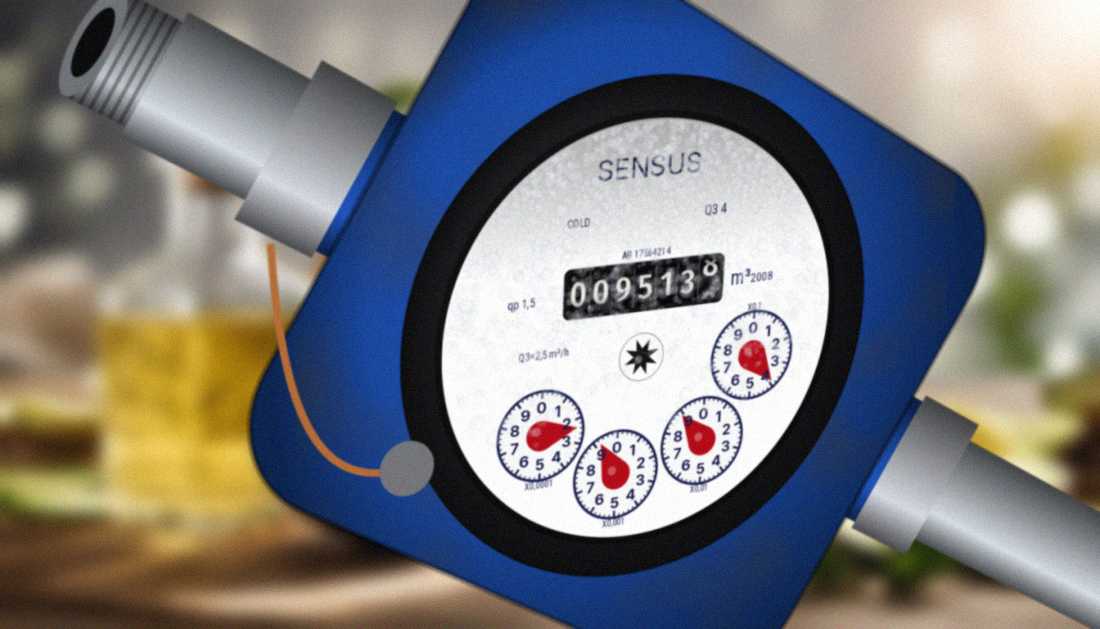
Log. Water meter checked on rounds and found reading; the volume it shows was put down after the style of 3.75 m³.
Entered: 95138.3892 m³
